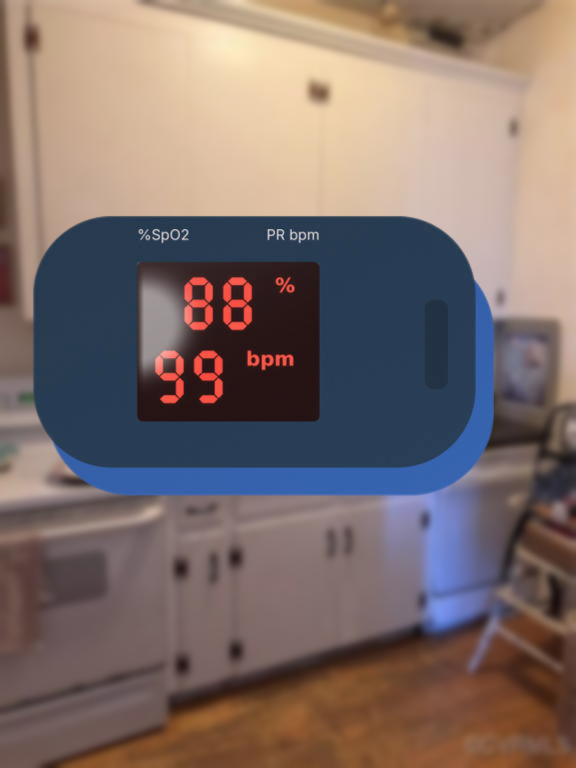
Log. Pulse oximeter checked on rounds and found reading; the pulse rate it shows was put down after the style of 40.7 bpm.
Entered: 99 bpm
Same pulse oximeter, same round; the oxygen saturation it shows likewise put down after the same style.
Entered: 88 %
